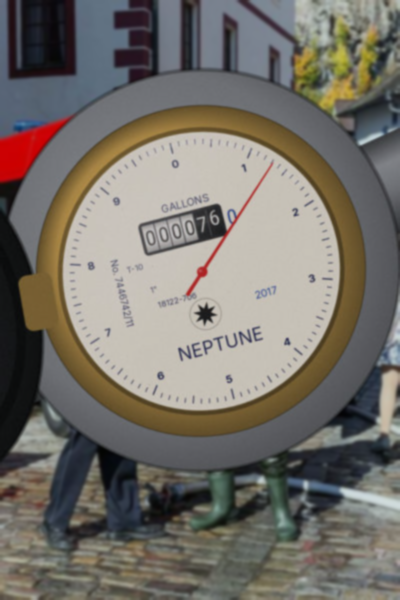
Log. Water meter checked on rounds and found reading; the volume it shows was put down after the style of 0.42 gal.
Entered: 761.3 gal
